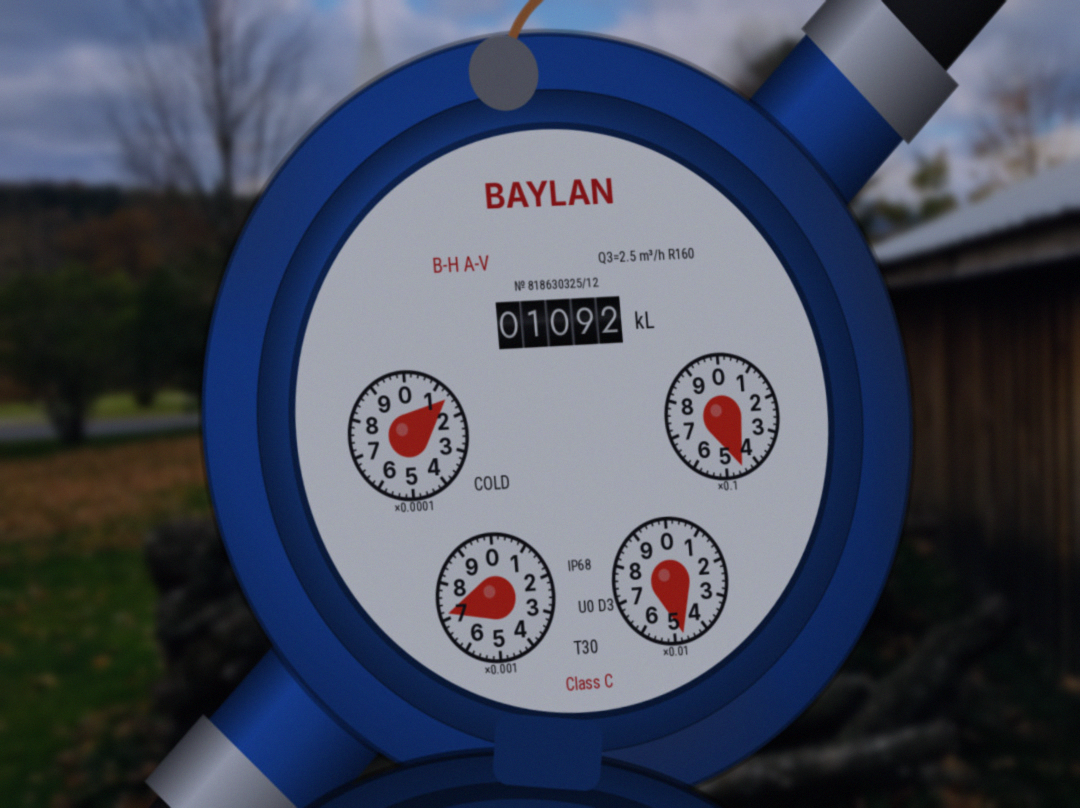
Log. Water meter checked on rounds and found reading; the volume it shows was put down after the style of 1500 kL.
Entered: 1092.4471 kL
